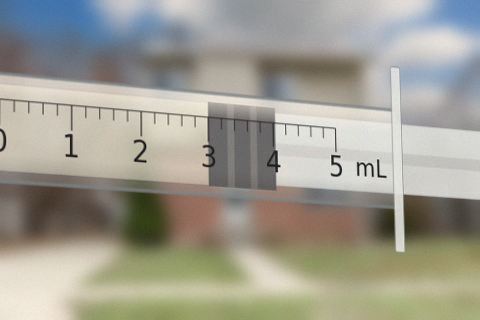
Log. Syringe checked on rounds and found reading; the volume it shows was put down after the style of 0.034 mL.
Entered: 3 mL
